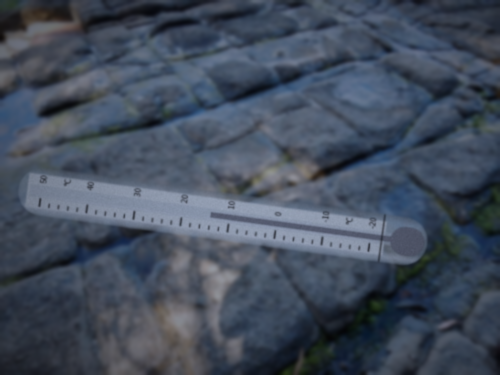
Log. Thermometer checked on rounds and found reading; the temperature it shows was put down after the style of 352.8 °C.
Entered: 14 °C
